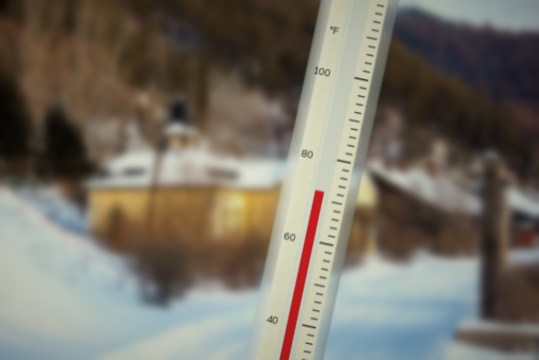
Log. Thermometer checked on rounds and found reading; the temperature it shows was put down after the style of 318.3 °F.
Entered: 72 °F
